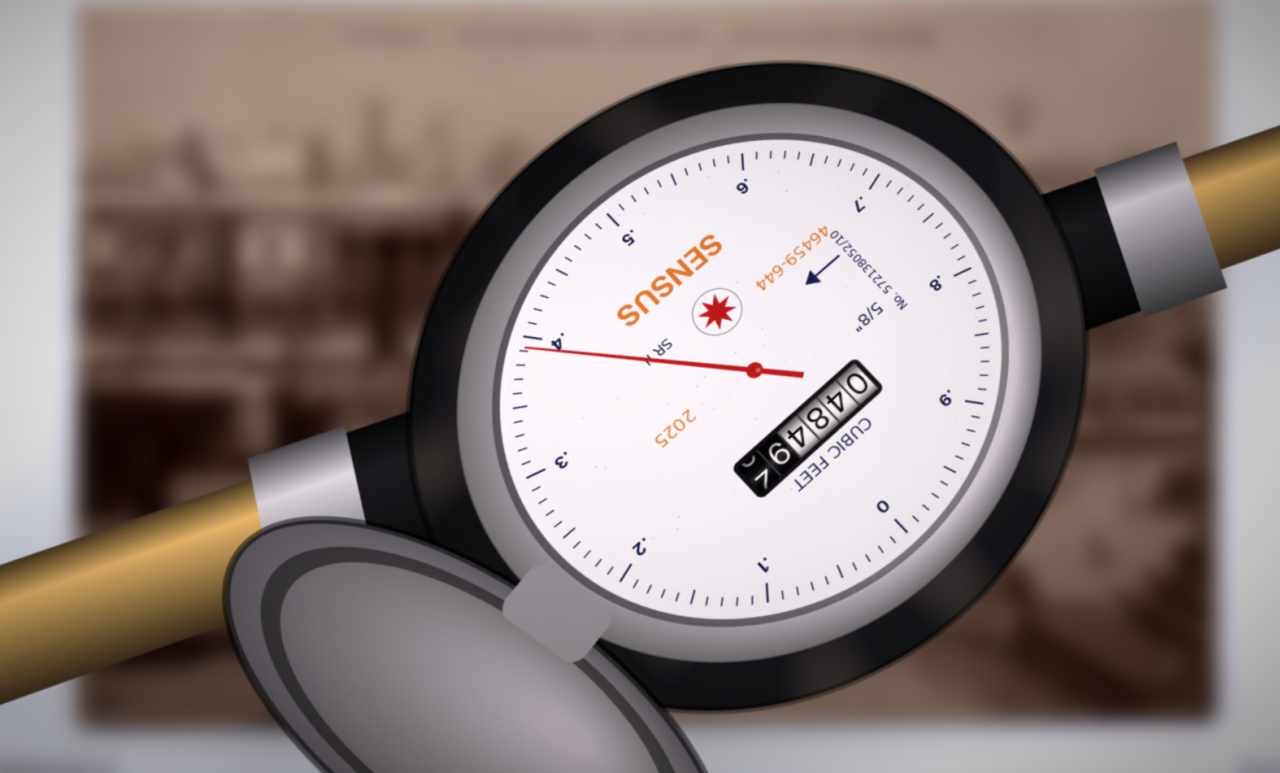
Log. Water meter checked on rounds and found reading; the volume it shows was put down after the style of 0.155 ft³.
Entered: 48492.39 ft³
